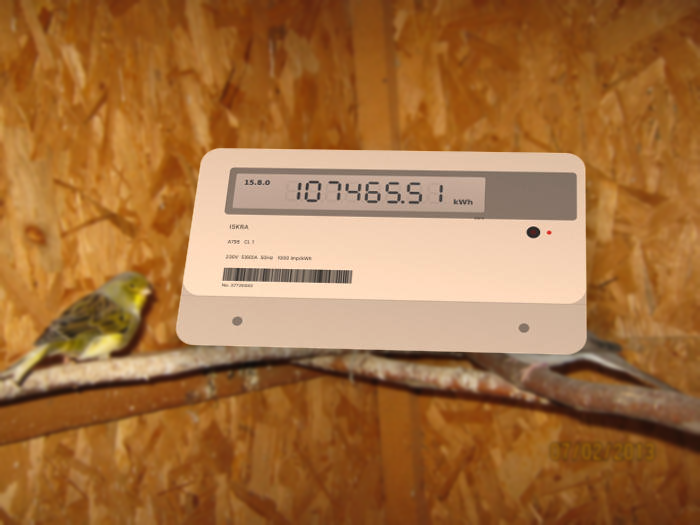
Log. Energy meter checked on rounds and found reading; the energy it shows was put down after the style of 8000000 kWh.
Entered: 107465.51 kWh
